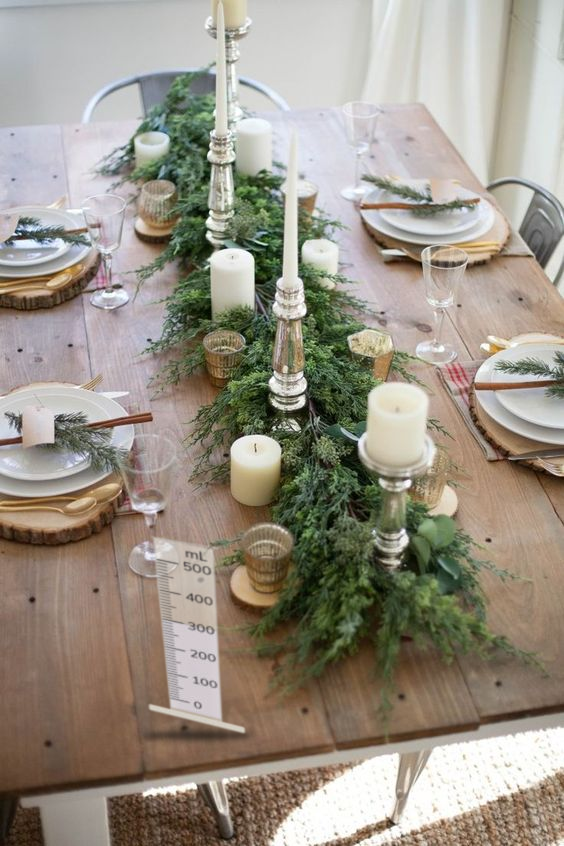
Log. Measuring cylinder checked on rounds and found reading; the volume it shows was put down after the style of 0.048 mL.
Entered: 300 mL
